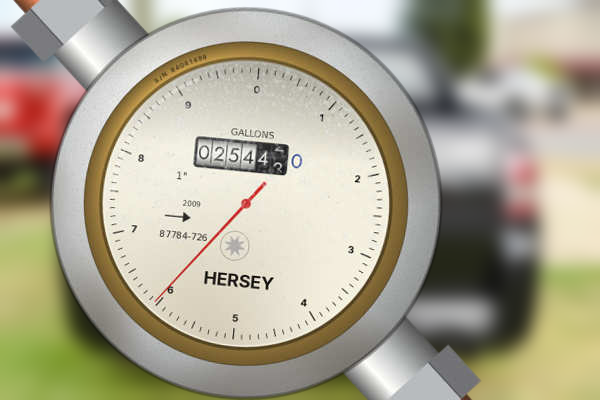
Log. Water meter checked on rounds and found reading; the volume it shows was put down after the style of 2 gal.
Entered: 254426.0 gal
